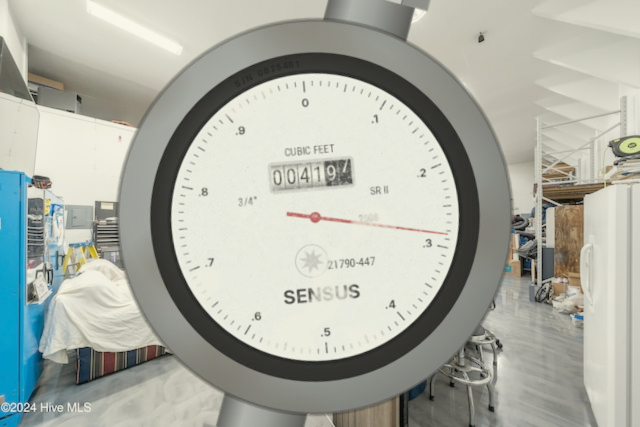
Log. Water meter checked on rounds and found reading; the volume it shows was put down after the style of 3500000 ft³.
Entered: 4197.28 ft³
